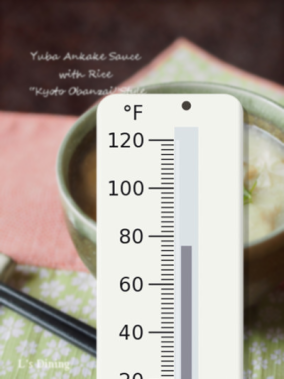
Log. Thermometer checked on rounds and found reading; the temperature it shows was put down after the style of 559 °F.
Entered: 76 °F
